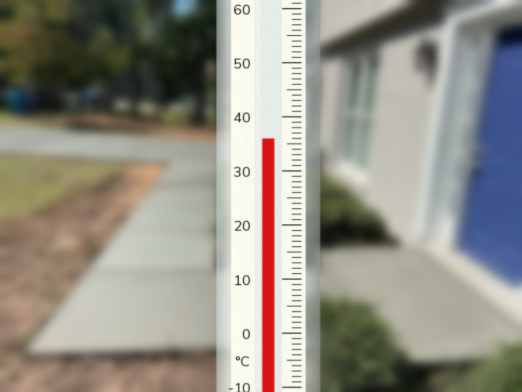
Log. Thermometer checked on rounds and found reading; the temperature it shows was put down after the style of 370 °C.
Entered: 36 °C
